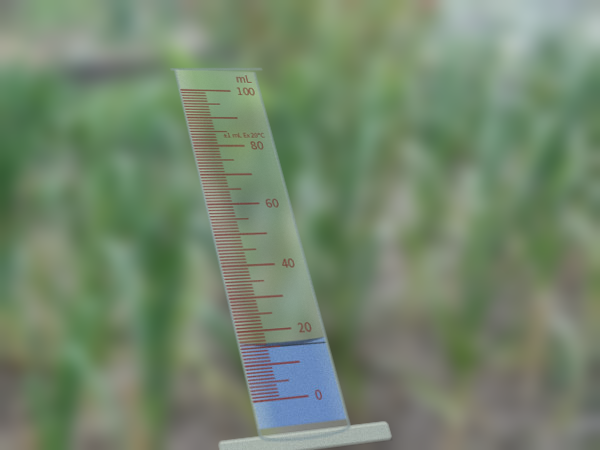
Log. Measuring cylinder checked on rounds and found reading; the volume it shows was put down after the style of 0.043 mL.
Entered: 15 mL
